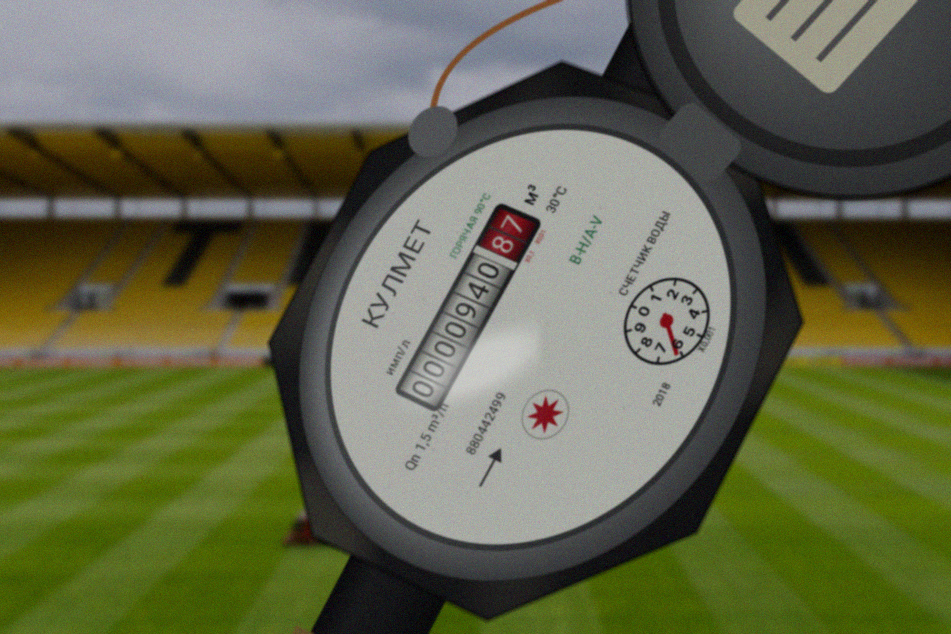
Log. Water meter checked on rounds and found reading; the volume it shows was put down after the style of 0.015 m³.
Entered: 940.876 m³
